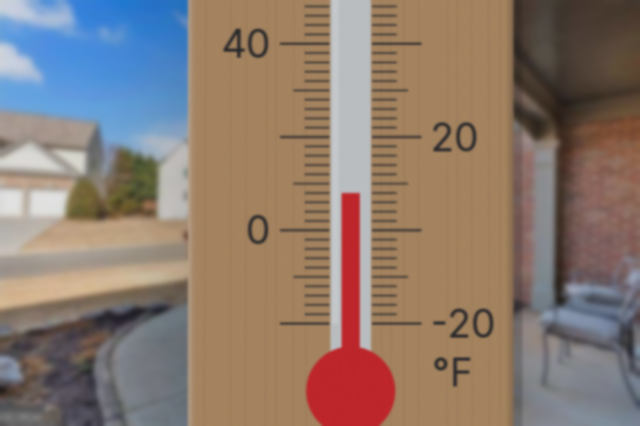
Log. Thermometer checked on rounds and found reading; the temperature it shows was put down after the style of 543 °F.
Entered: 8 °F
